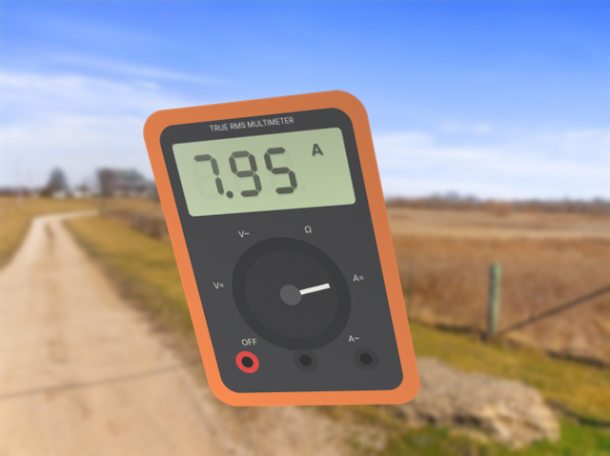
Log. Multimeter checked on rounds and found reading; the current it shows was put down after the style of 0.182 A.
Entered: 7.95 A
